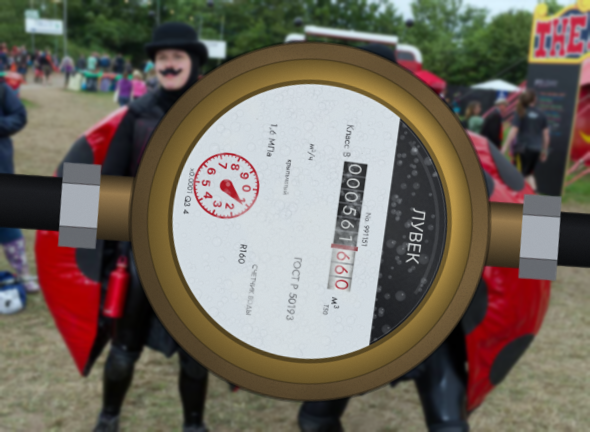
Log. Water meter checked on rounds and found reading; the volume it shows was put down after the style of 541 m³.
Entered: 561.6601 m³
